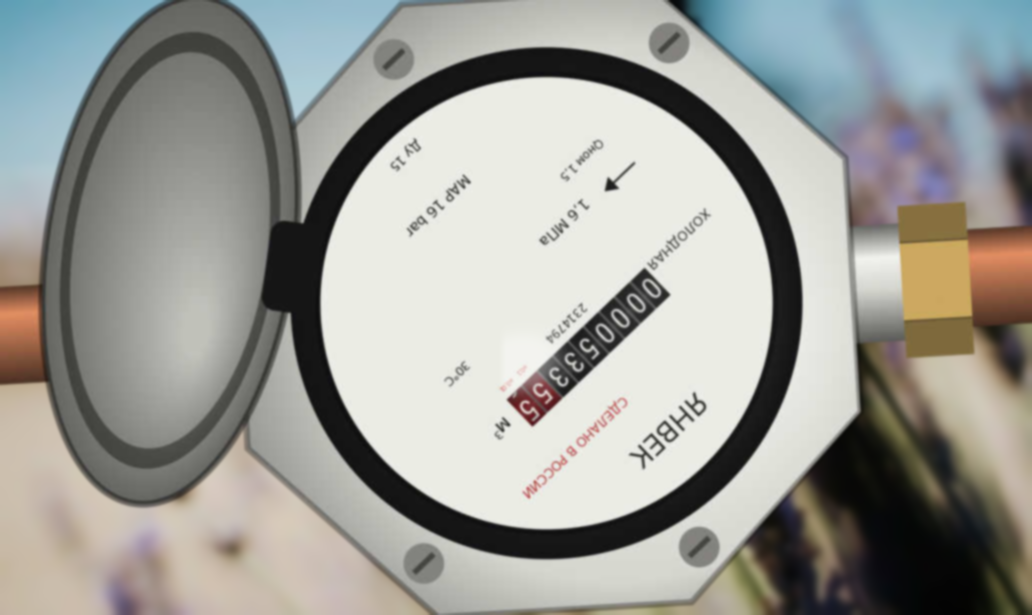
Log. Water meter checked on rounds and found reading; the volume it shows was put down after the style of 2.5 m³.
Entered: 533.55 m³
